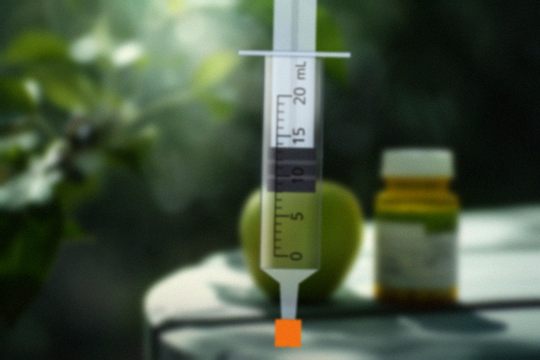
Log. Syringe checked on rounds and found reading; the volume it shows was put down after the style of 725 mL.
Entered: 8 mL
